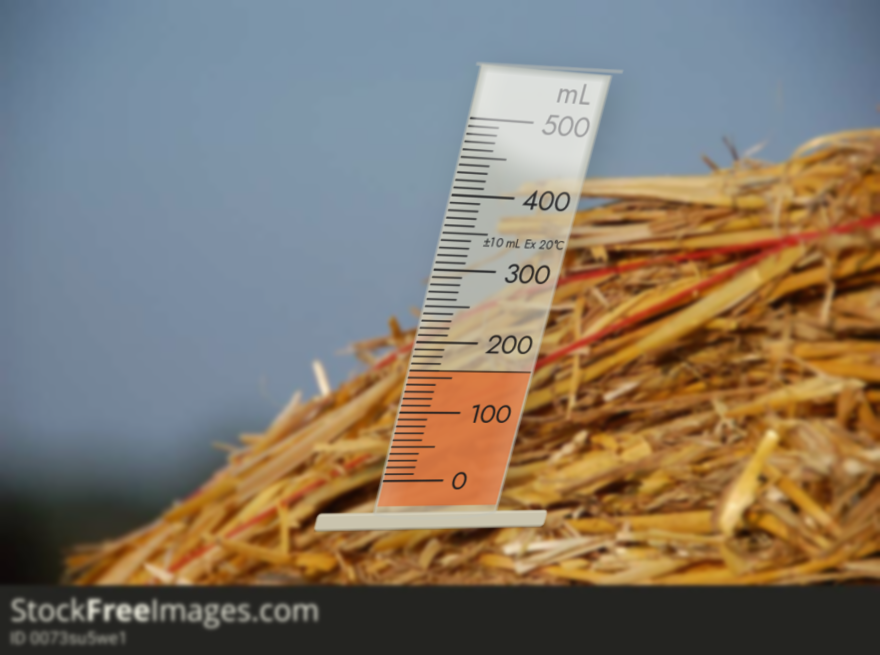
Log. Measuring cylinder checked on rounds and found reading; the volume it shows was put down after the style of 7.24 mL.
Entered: 160 mL
